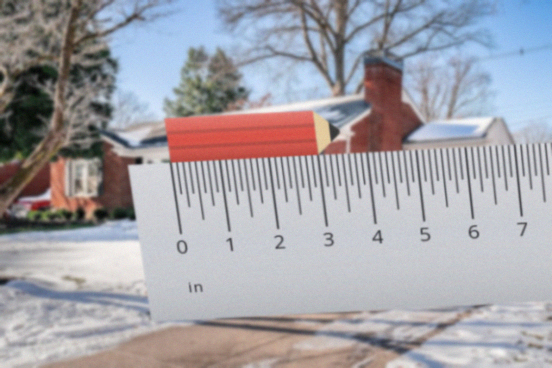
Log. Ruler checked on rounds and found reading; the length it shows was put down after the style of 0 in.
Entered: 3.5 in
